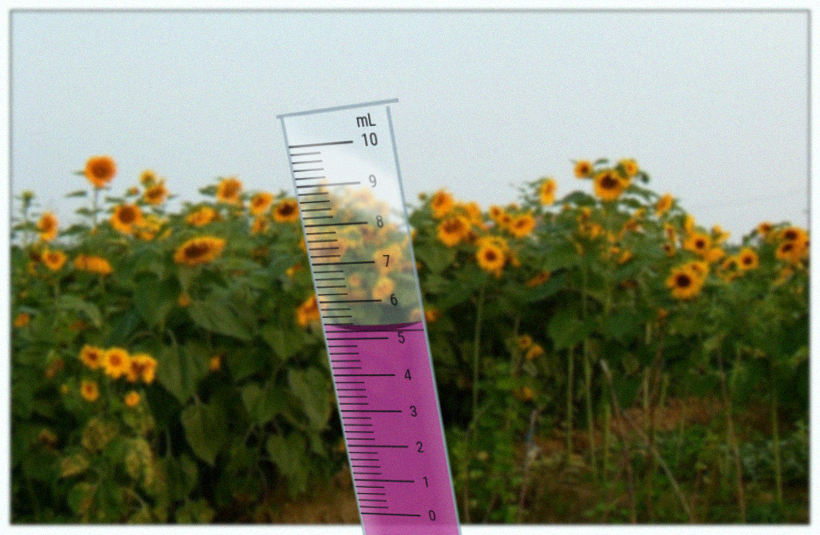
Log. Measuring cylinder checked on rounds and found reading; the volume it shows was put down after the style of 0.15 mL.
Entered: 5.2 mL
